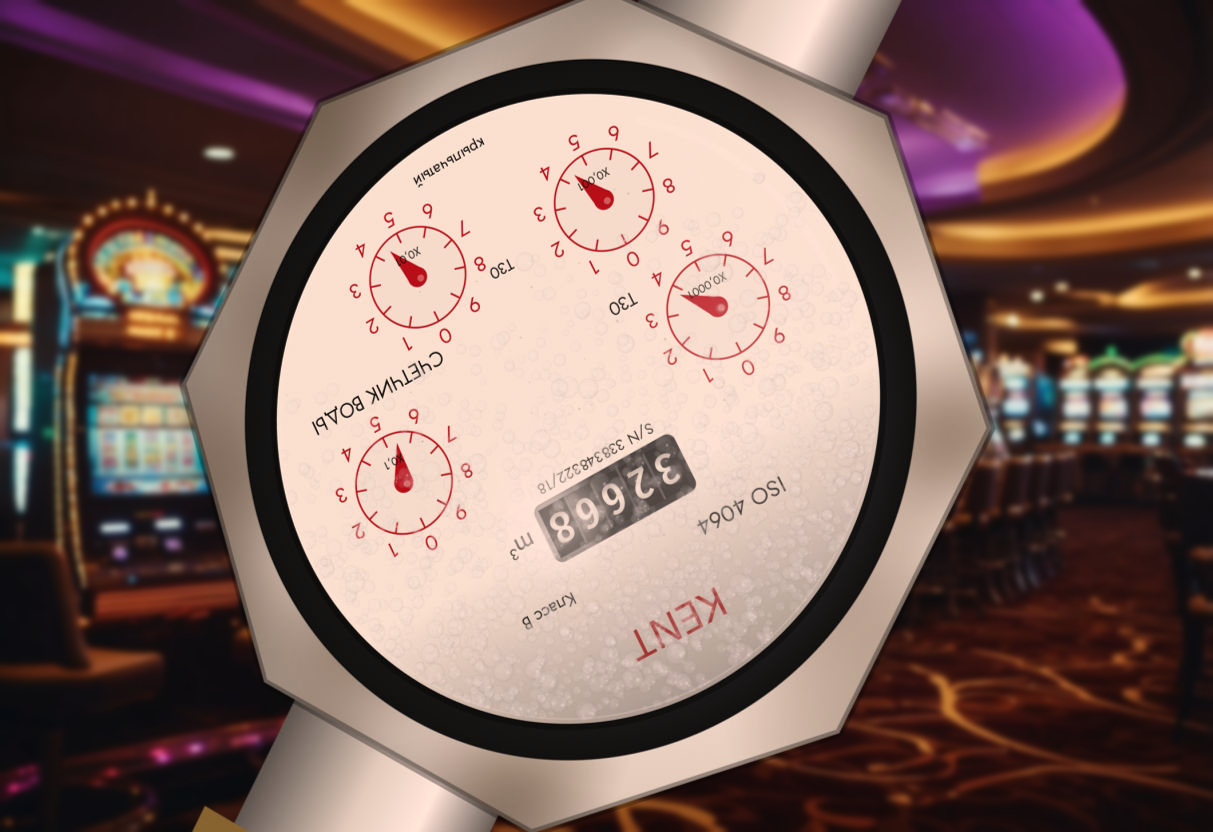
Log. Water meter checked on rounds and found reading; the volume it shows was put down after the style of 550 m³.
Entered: 32668.5443 m³
